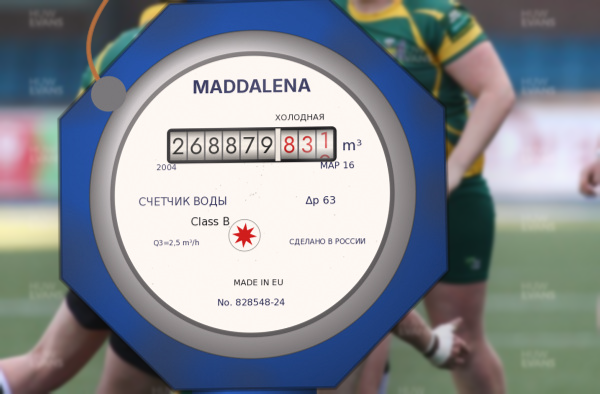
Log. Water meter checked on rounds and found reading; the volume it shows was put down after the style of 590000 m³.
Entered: 268879.831 m³
